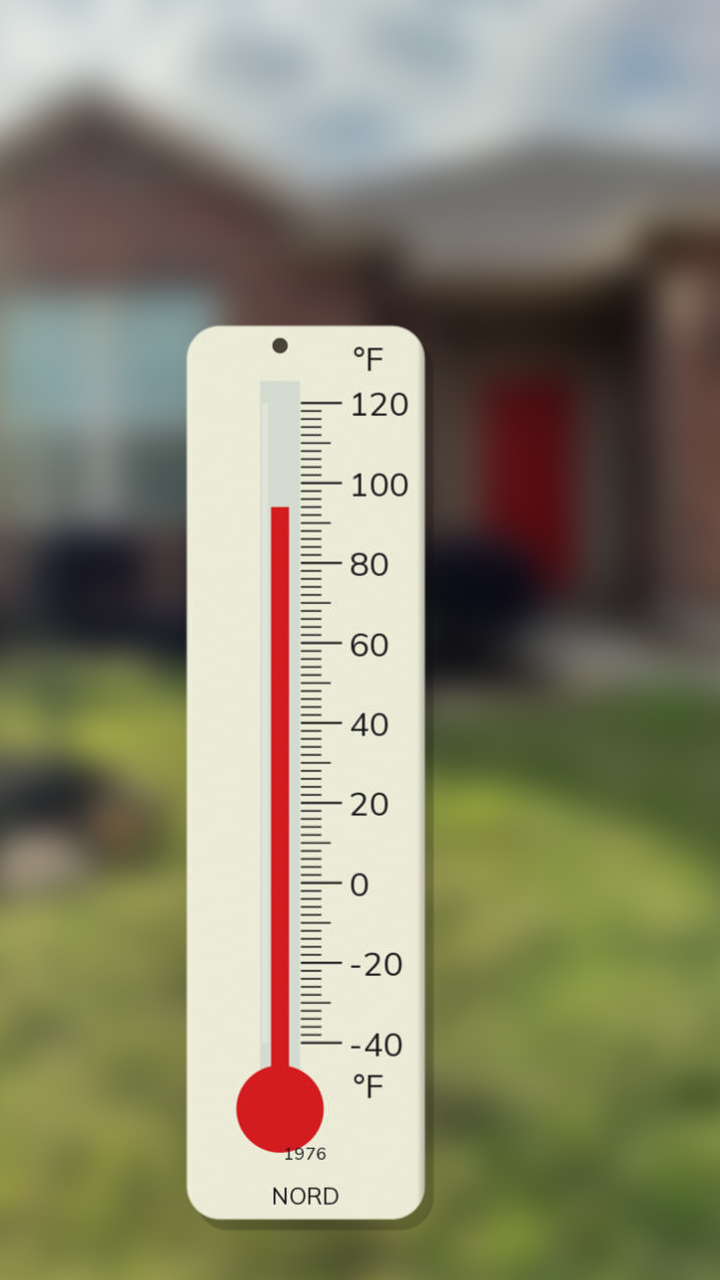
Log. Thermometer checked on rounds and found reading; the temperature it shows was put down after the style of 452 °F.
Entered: 94 °F
